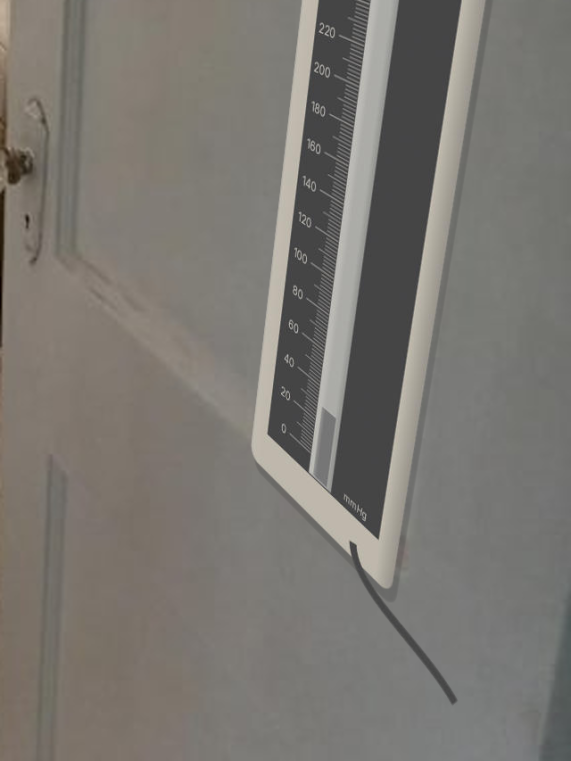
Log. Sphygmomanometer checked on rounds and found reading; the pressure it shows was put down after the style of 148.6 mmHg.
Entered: 30 mmHg
